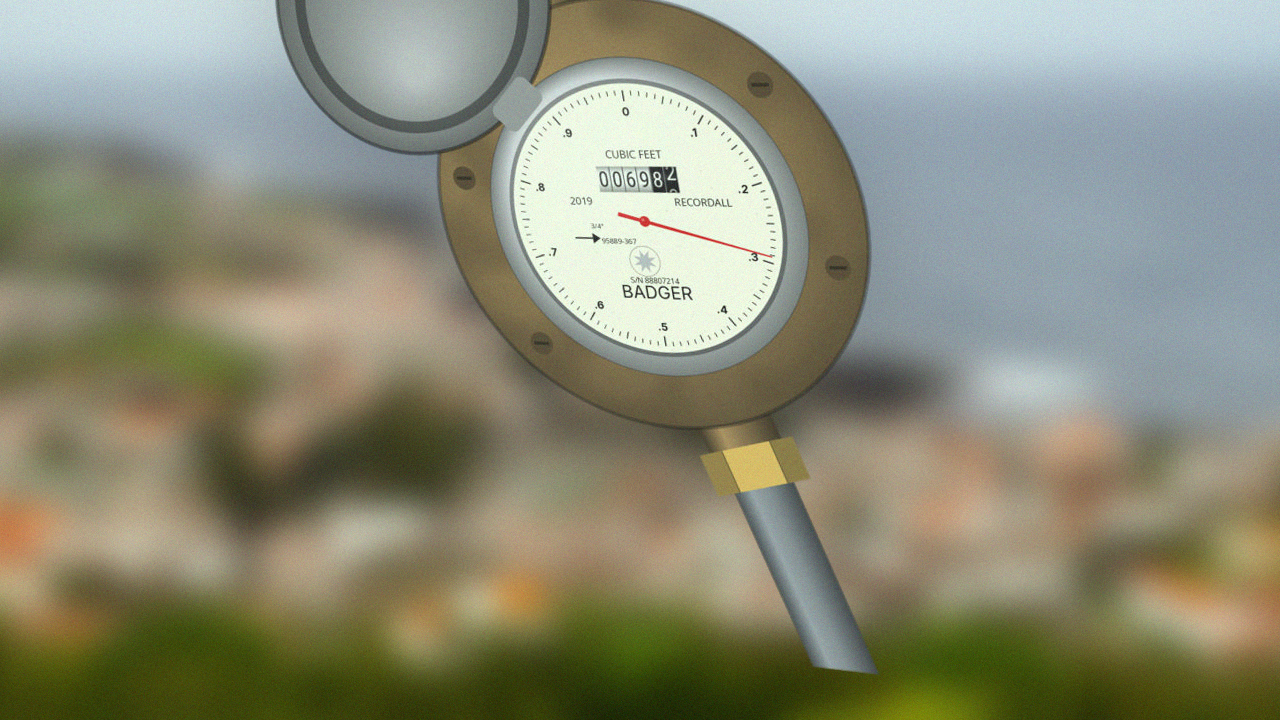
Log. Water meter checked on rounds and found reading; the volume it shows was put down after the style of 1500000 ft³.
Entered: 6982.29 ft³
